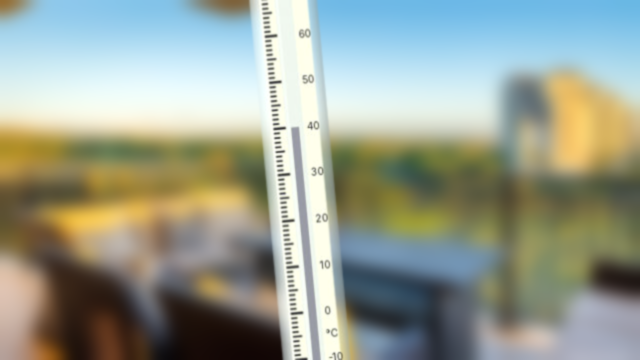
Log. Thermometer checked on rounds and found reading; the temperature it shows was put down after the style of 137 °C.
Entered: 40 °C
